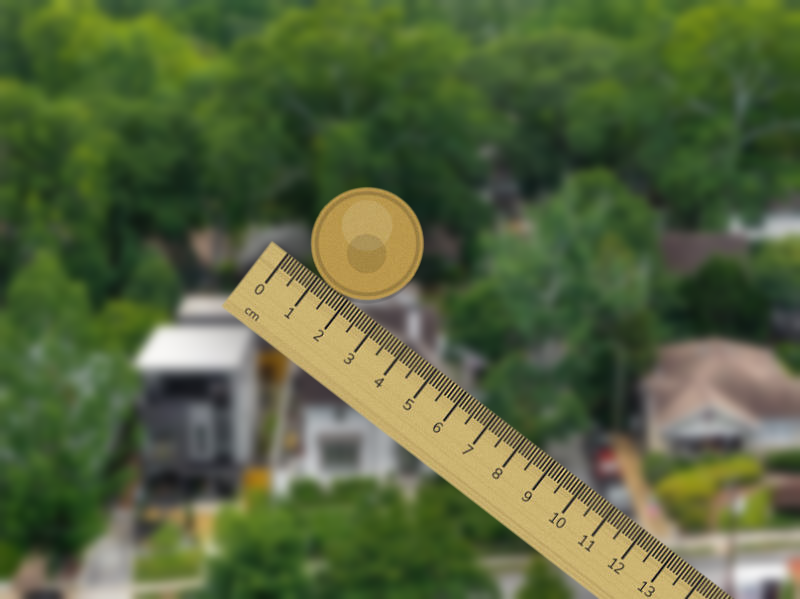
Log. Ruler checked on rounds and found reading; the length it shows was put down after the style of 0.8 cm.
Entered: 3 cm
